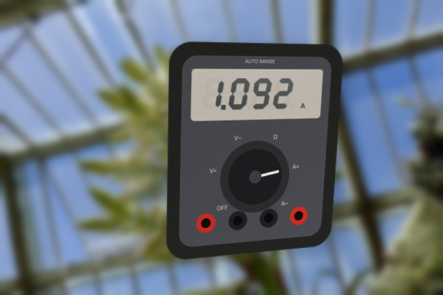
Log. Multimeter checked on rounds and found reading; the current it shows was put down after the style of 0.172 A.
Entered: 1.092 A
